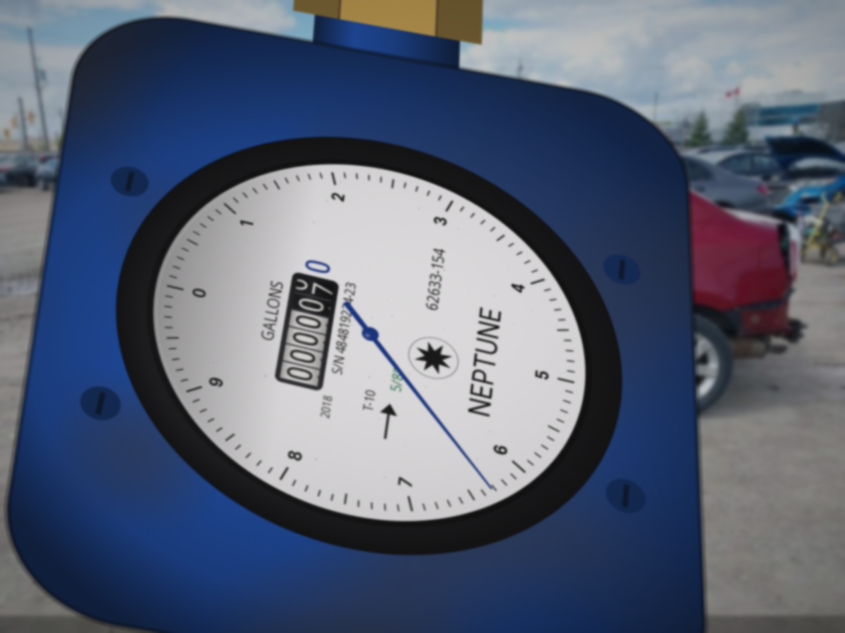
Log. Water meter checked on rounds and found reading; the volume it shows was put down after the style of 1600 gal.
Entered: 66.3 gal
